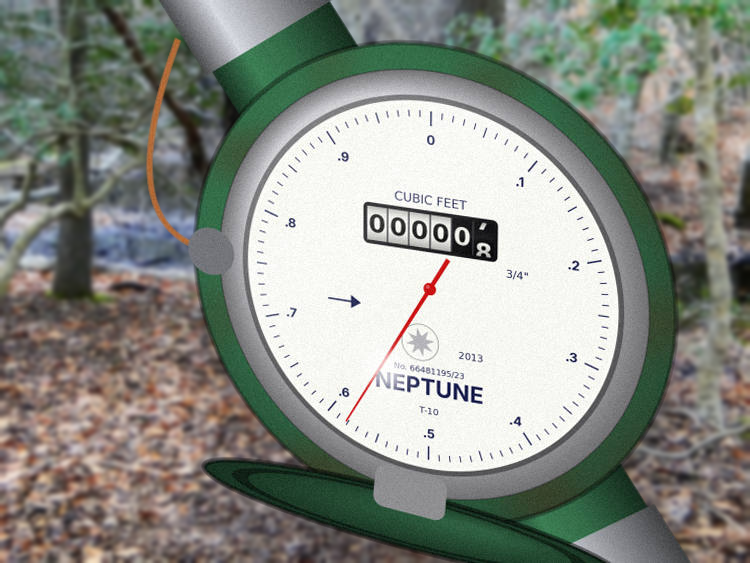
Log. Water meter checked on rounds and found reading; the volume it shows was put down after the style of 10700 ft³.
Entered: 7.58 ft³
